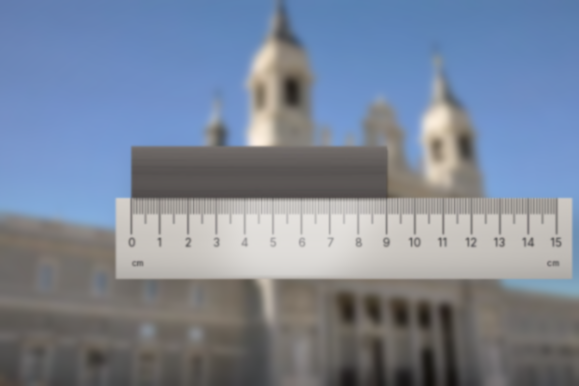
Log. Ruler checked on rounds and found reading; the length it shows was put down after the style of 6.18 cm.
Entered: 9 cm
